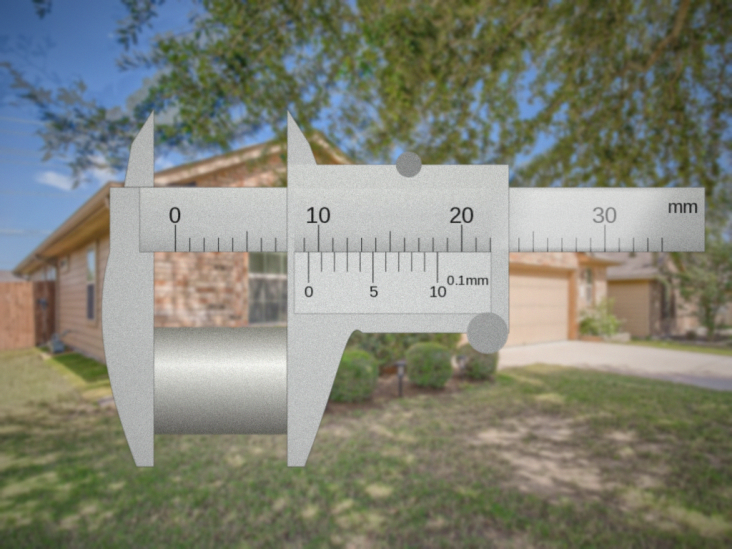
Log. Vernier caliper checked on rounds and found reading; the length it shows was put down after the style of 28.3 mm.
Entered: 9.3 mm
